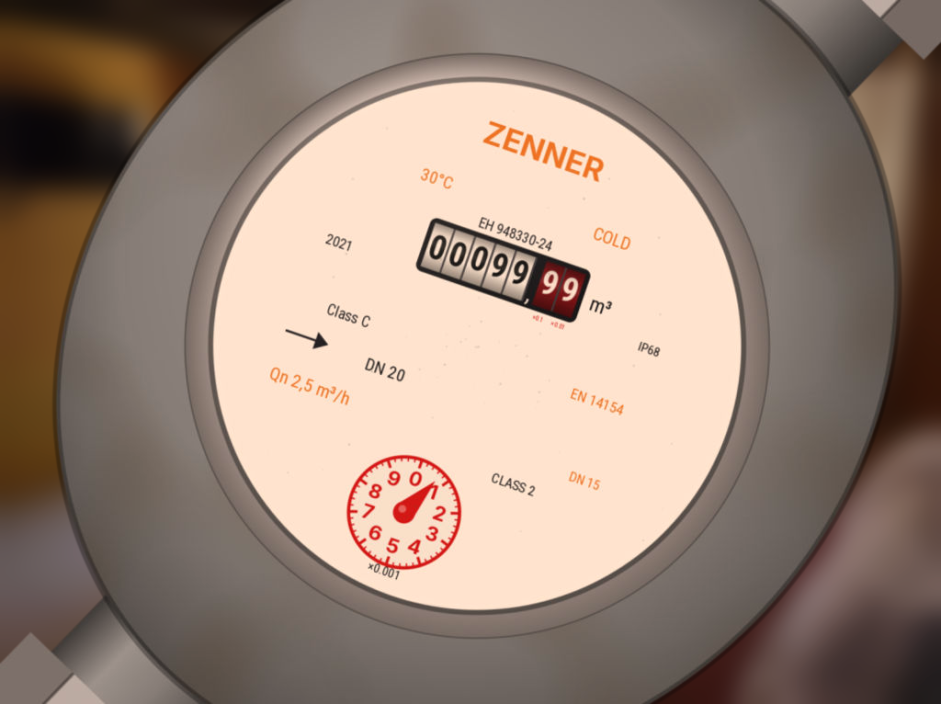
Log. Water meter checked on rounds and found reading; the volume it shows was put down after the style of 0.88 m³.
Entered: 99.990 m³
